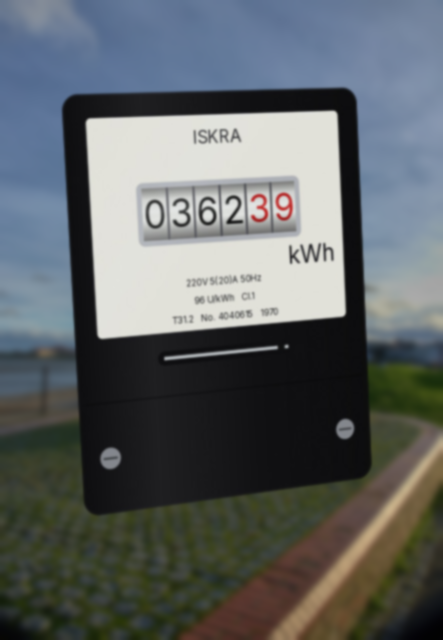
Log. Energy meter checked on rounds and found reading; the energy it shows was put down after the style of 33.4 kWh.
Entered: 362.39 kWh
